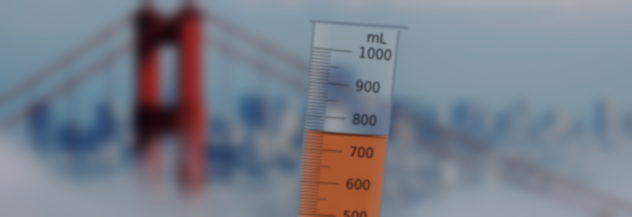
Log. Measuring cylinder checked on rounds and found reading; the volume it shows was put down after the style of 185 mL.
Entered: 750 mL
